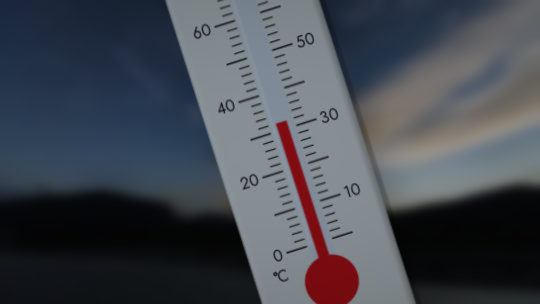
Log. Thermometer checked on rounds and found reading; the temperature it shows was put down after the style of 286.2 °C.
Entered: 32 °C
